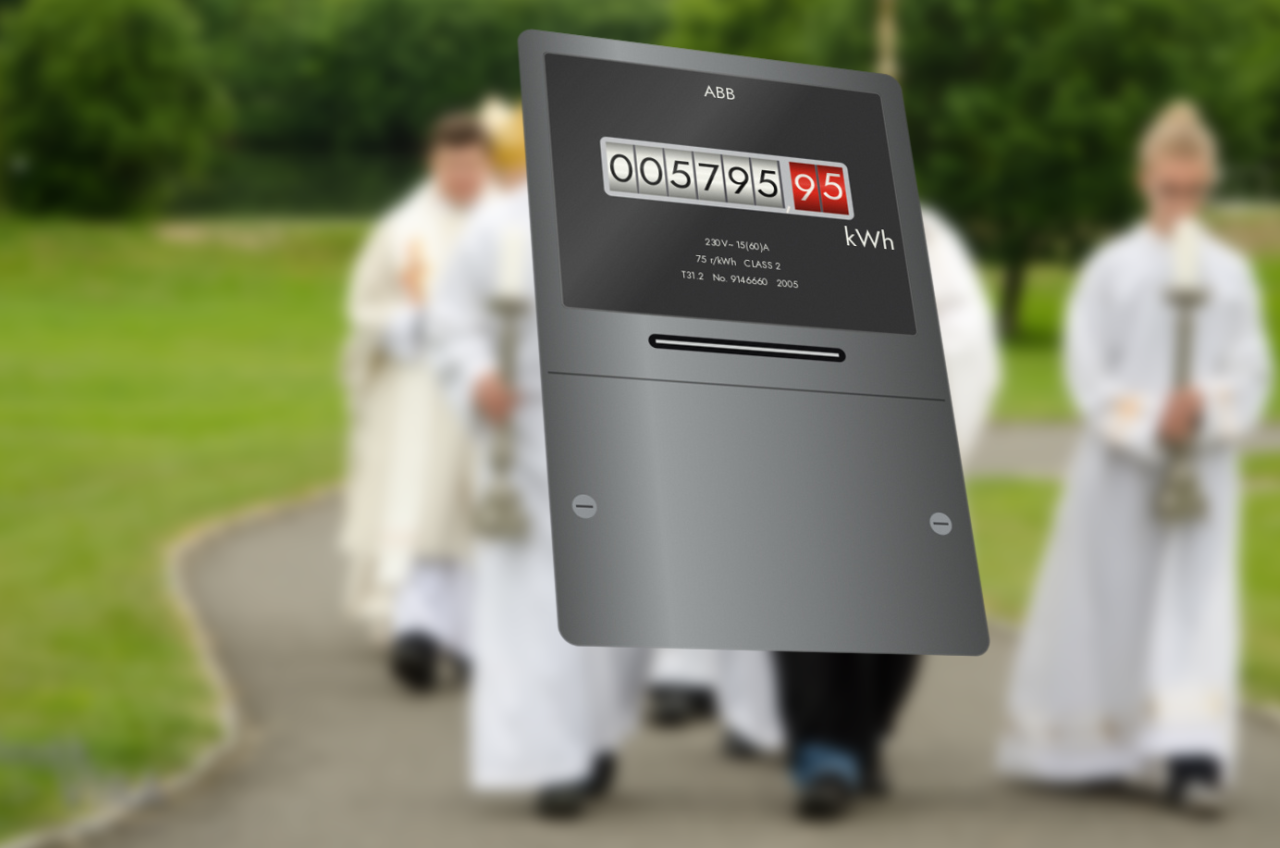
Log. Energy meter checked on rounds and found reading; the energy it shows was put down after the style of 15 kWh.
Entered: 5795.95 kWh
